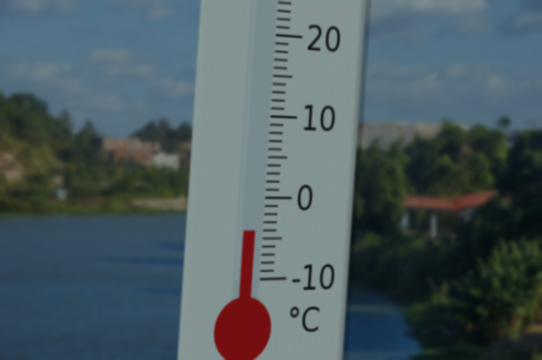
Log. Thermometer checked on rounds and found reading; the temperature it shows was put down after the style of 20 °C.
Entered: -4 °C
